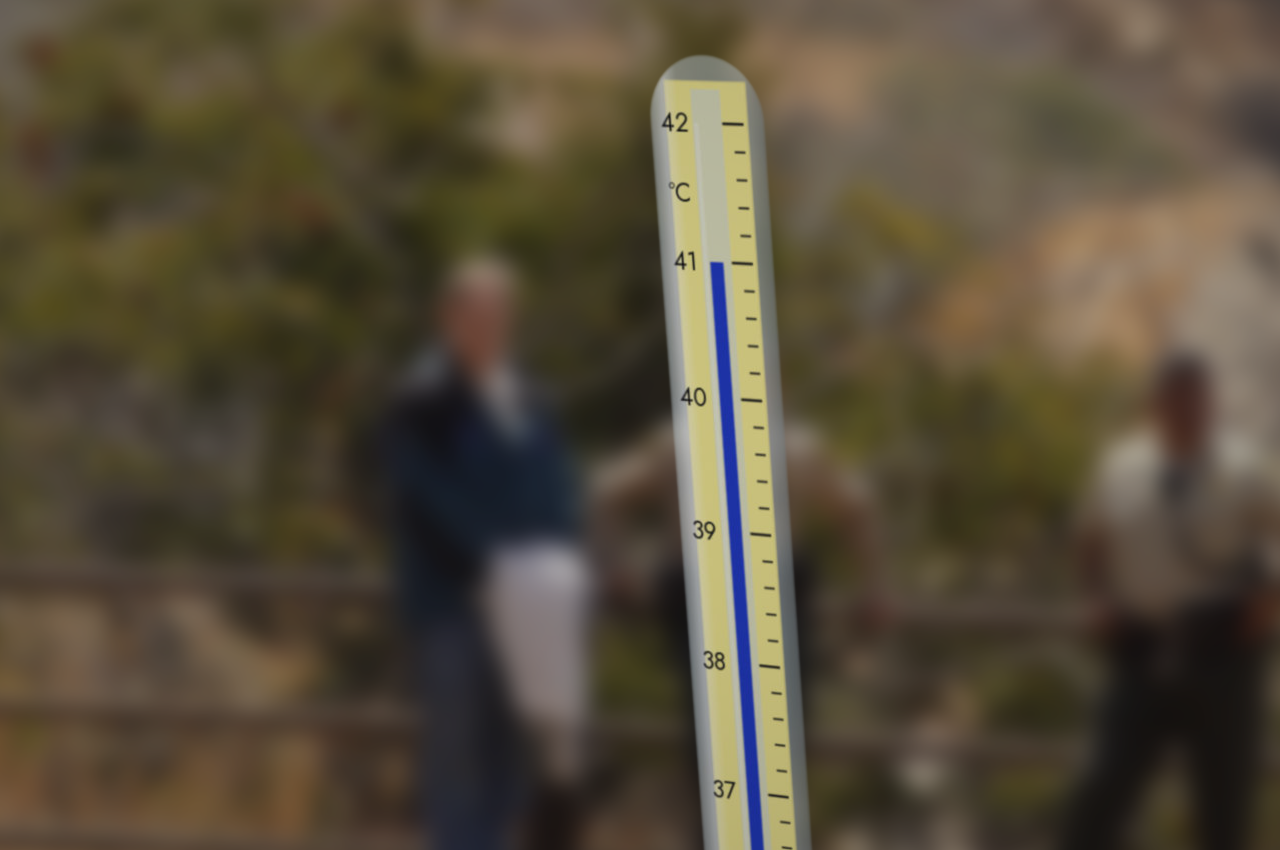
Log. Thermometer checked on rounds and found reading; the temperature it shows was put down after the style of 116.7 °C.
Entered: 41 °C
